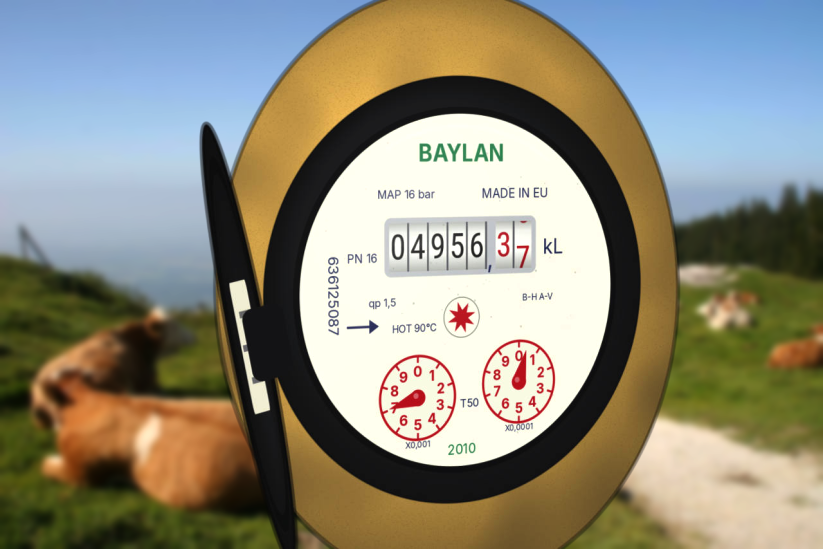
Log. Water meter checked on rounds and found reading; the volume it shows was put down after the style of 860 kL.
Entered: 4956.3670 kL
